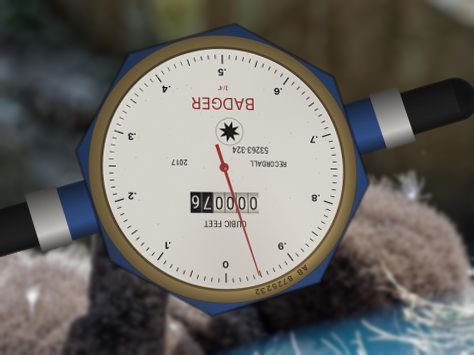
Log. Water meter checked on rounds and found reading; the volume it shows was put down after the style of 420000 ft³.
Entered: 75.95 ft³
